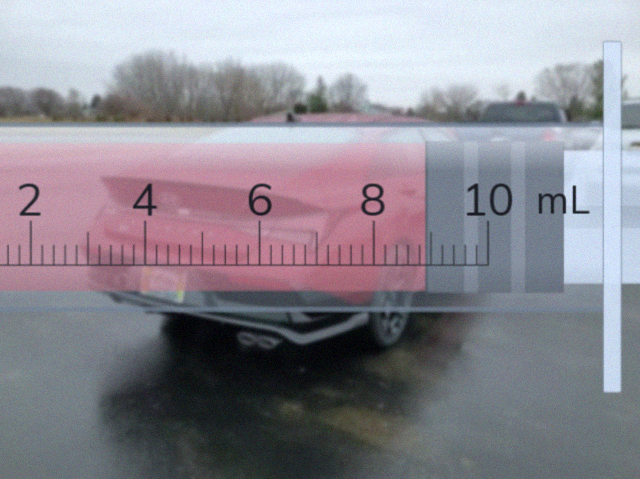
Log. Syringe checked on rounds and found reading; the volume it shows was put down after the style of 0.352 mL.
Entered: 8.9 mL
